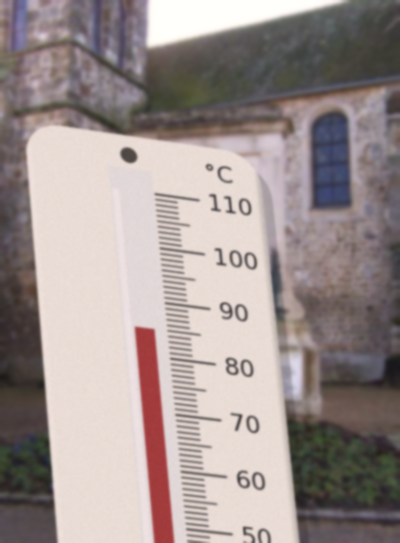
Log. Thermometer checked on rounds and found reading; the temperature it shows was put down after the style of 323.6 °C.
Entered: 85 °C
